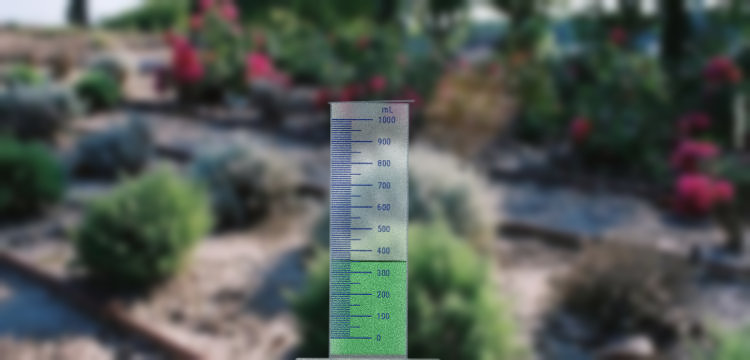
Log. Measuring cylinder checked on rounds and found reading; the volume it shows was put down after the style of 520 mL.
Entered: 350 mL
